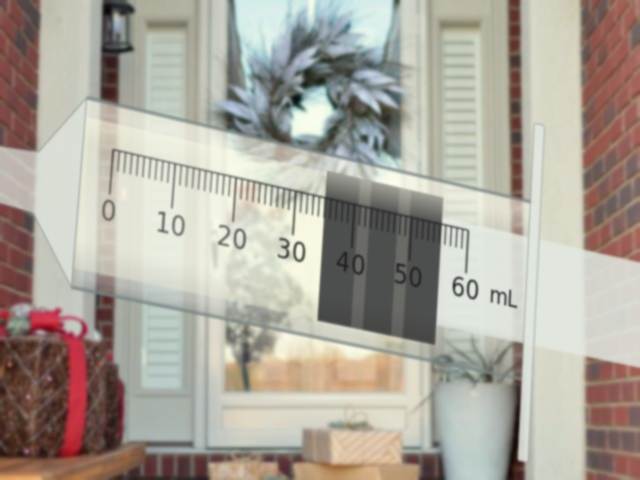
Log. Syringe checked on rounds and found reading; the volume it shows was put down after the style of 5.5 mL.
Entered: 35 mL
